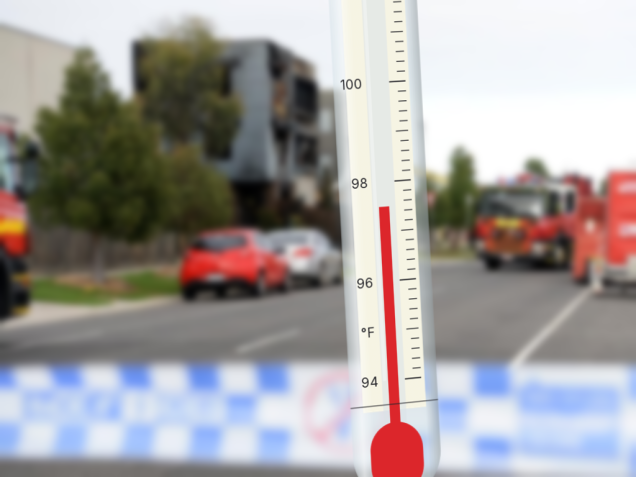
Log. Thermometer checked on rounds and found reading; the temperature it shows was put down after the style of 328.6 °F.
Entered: 97.5 °F
